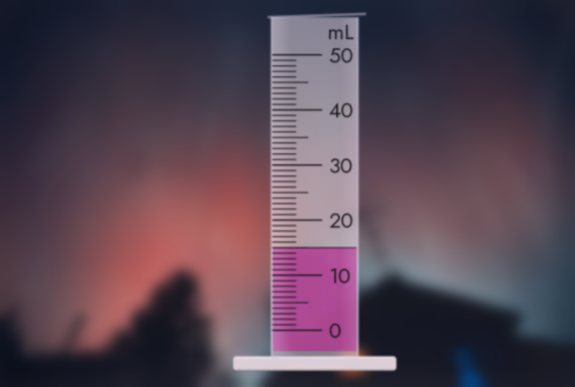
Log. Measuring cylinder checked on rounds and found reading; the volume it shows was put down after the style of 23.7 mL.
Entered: 15 mL
